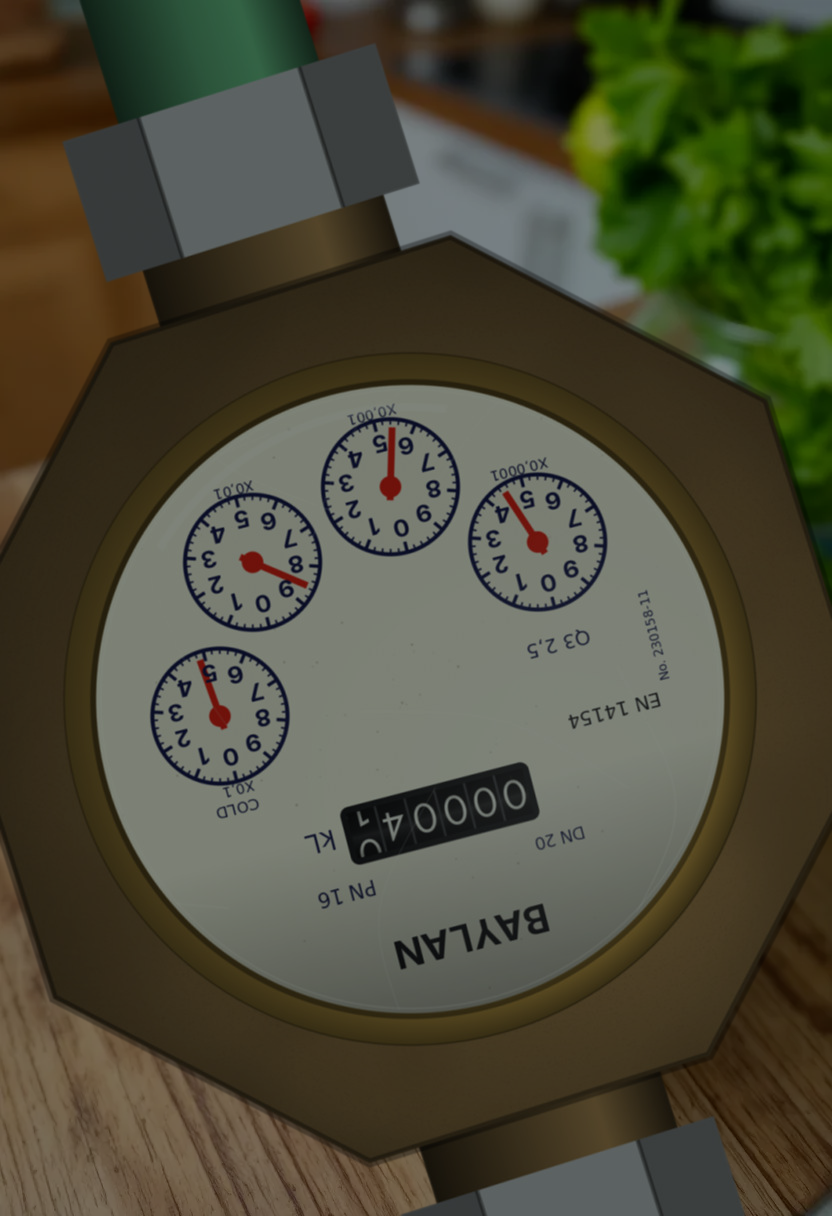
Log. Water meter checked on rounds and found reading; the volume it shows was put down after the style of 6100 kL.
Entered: 40.4854 kL
